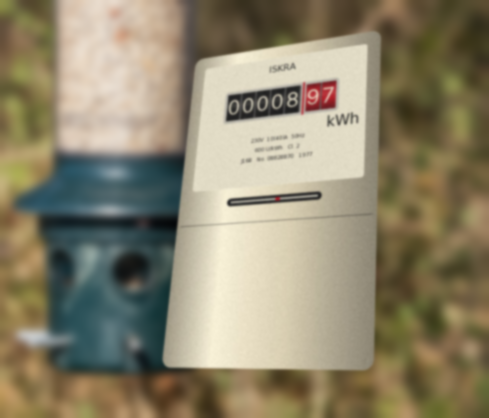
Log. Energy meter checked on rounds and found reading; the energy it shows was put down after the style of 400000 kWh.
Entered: 8.97 kWh
